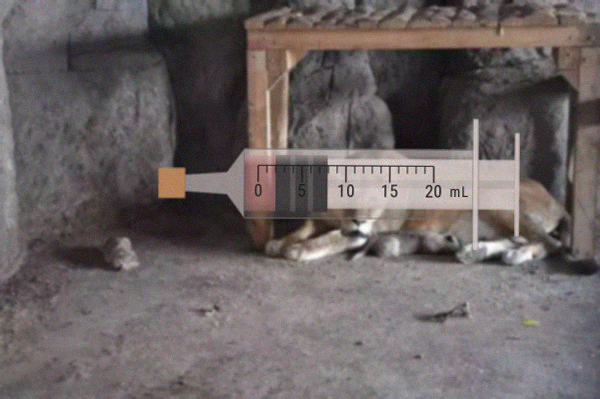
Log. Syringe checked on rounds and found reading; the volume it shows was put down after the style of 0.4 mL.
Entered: 2 mL
